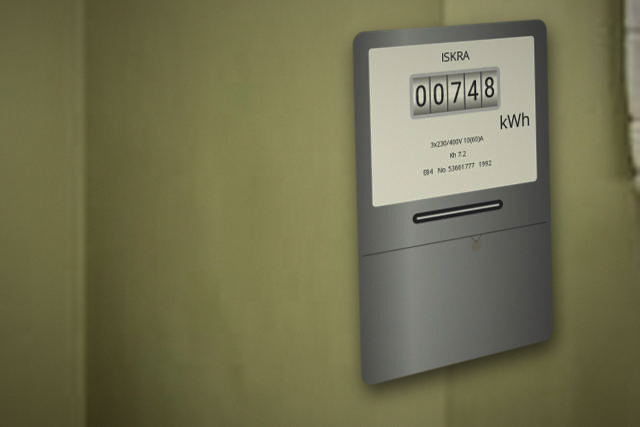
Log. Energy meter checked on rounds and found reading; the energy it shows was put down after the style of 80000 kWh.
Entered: 748 kWh
